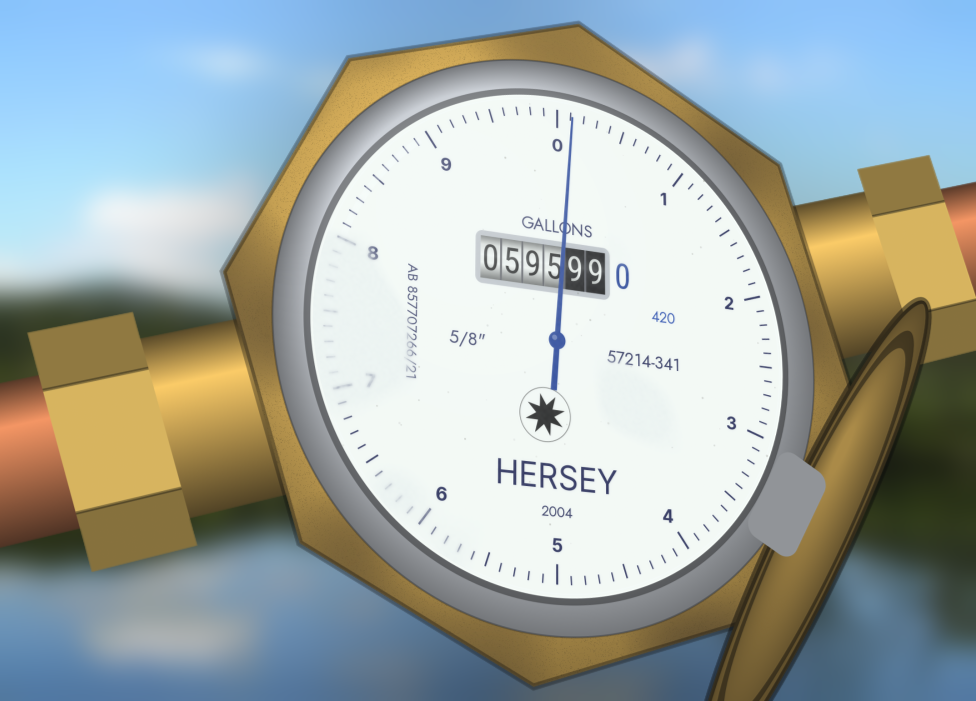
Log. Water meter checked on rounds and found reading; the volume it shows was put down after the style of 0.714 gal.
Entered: 595990.1 gal
